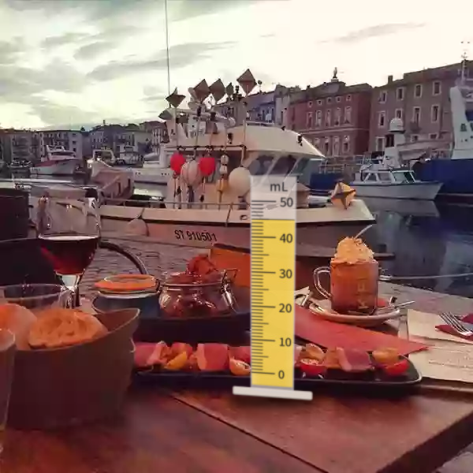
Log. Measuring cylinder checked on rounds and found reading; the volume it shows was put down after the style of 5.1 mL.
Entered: 45 mL
